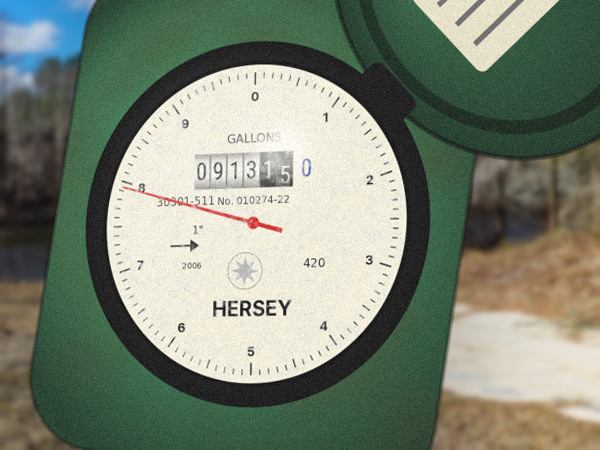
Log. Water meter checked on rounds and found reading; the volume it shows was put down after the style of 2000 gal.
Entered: 913147.9 gal
